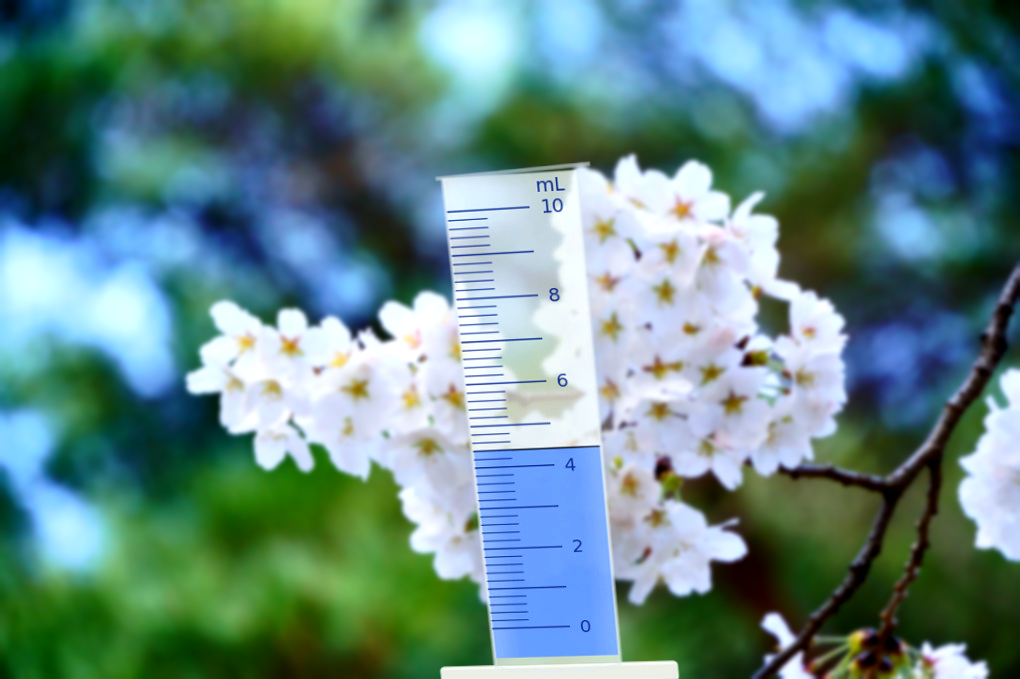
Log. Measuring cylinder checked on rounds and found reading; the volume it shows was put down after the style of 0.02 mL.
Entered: 4.4 mL
